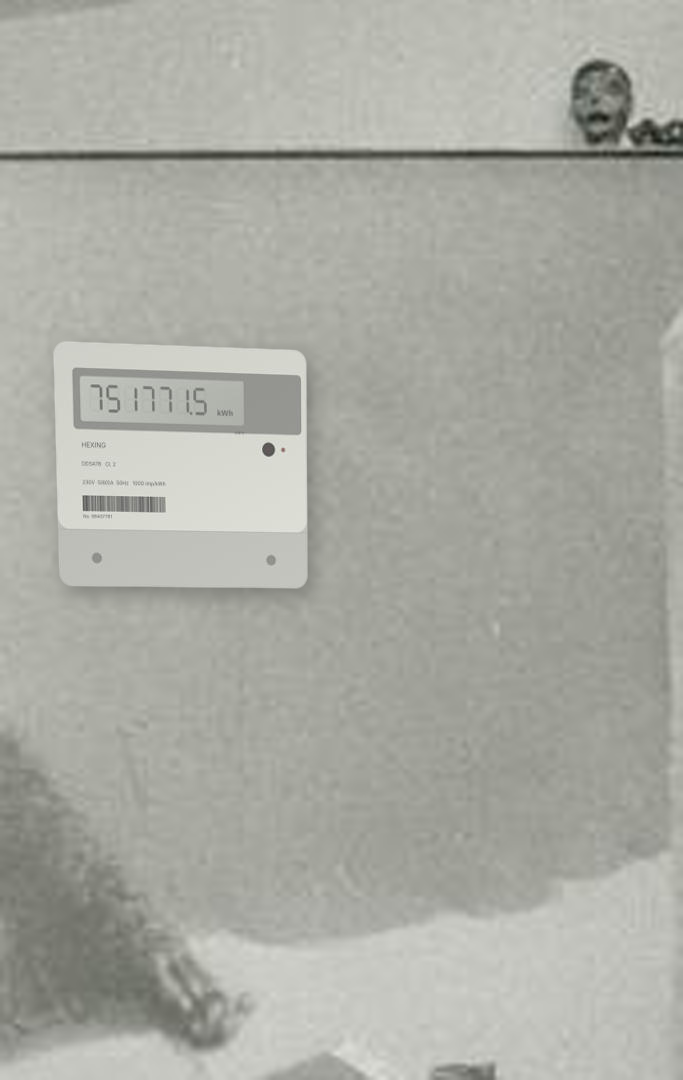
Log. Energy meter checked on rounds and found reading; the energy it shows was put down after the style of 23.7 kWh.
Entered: 751771.5 kWh
